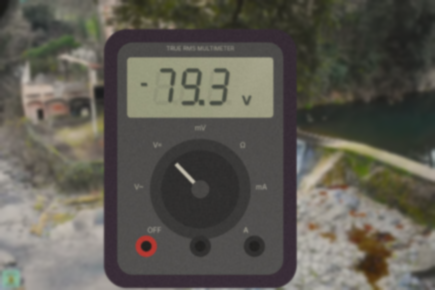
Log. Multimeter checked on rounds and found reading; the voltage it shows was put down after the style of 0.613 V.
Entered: -79.3 V
